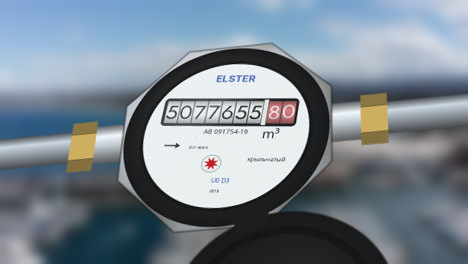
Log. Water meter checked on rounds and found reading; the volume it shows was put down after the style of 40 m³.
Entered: 5077655.80 m³
